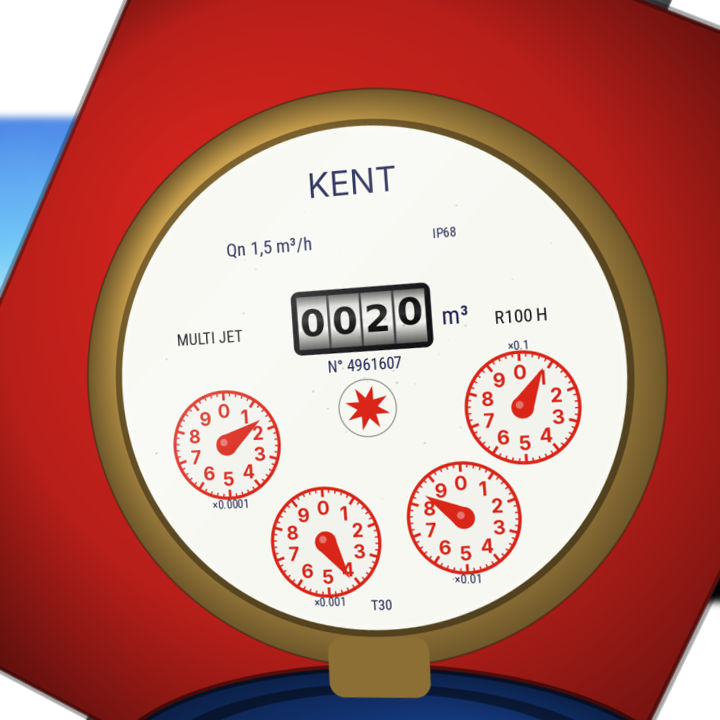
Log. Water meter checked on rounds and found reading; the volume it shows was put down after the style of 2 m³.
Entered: 20.0841 m³
